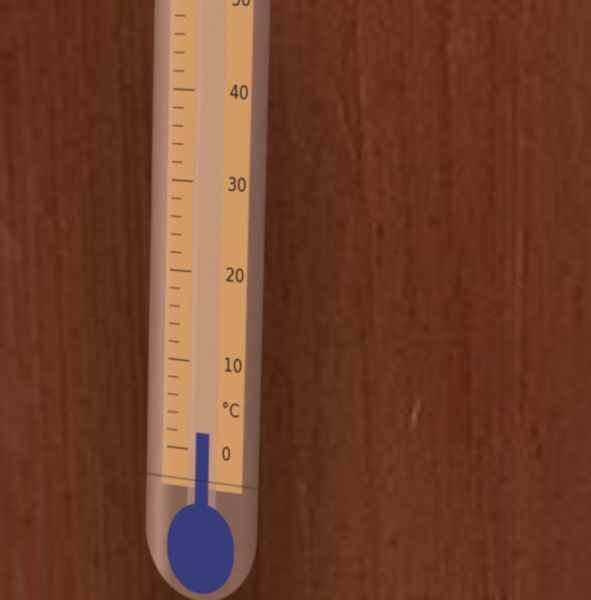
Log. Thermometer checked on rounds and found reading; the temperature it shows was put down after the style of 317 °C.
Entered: 2 °C
